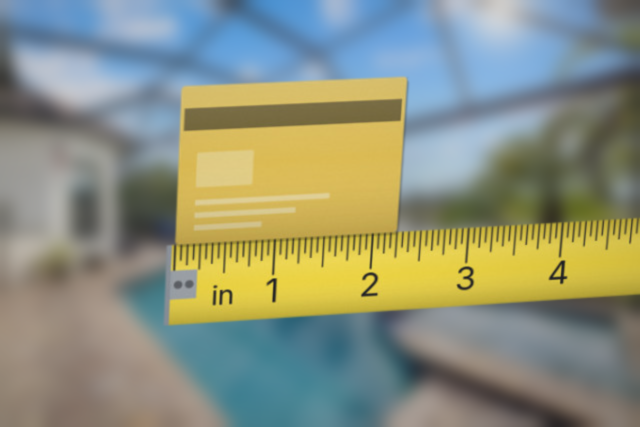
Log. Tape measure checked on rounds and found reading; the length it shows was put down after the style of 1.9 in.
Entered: 2.25 in
